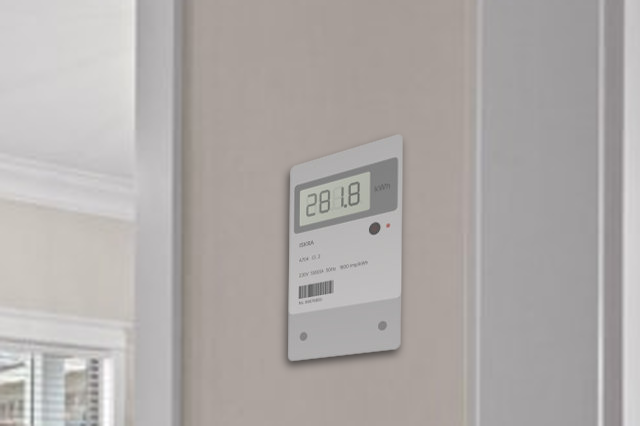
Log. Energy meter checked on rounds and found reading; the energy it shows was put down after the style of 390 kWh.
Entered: 281.8 kWh
